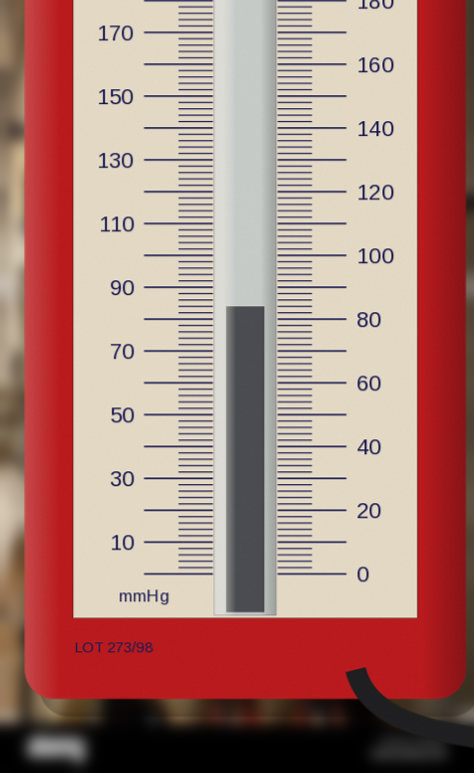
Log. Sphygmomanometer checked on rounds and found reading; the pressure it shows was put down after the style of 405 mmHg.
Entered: 84 mmHg
